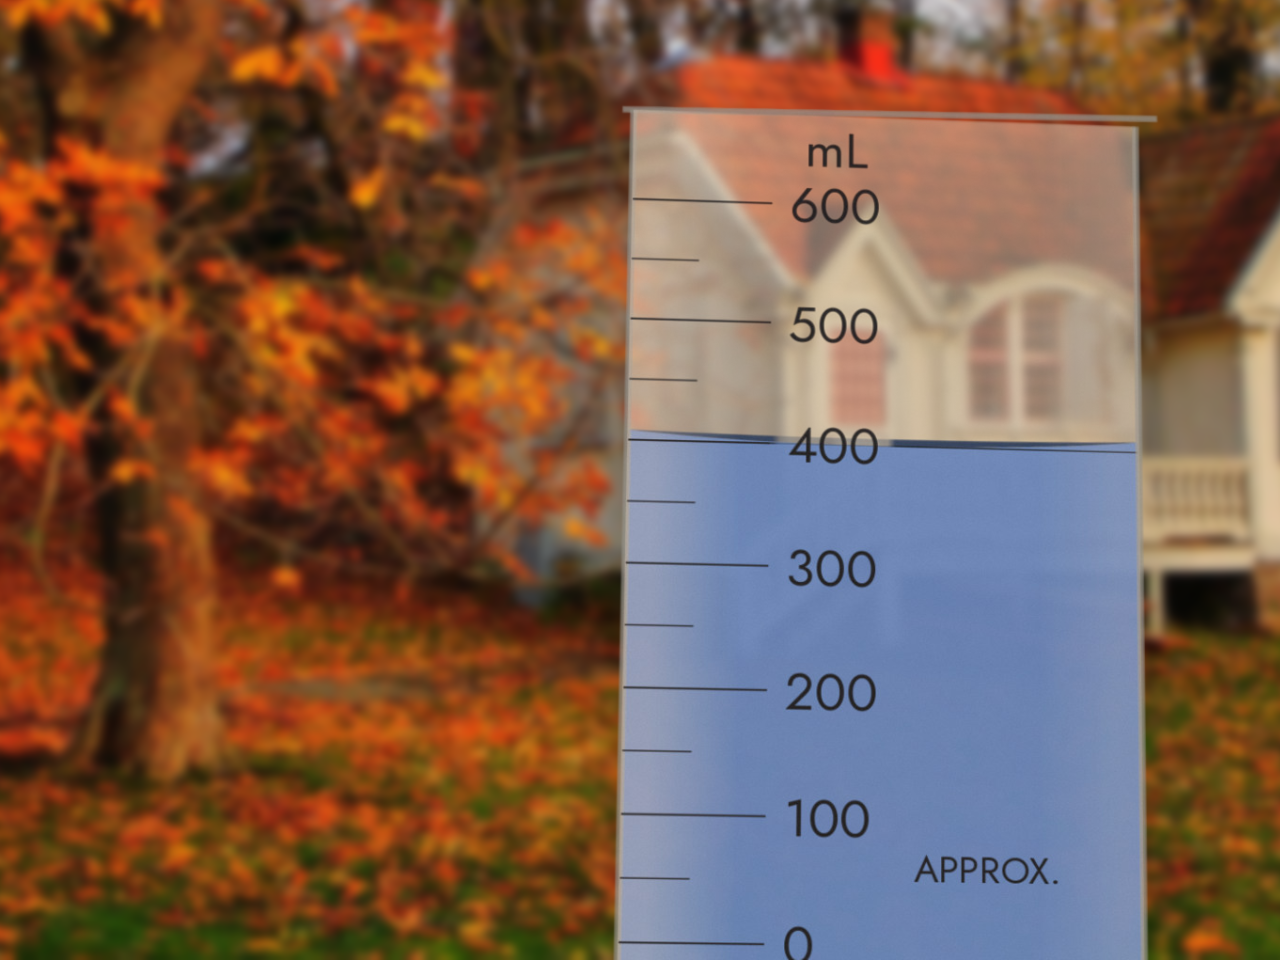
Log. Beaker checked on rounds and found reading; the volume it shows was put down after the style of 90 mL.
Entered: 400 mL
